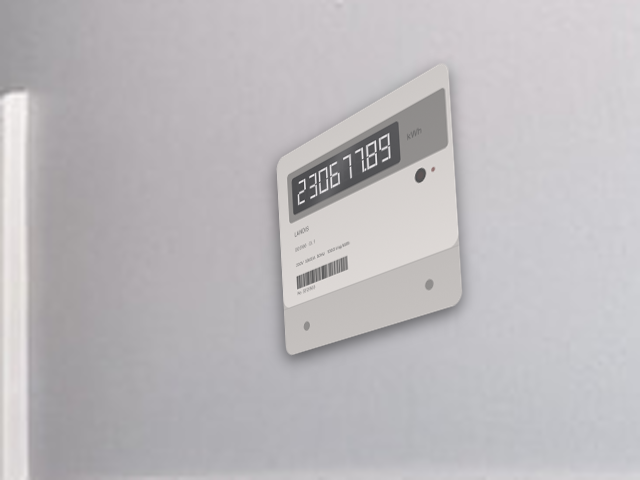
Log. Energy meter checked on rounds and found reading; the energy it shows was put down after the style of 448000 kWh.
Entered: 230677.89 kWh
